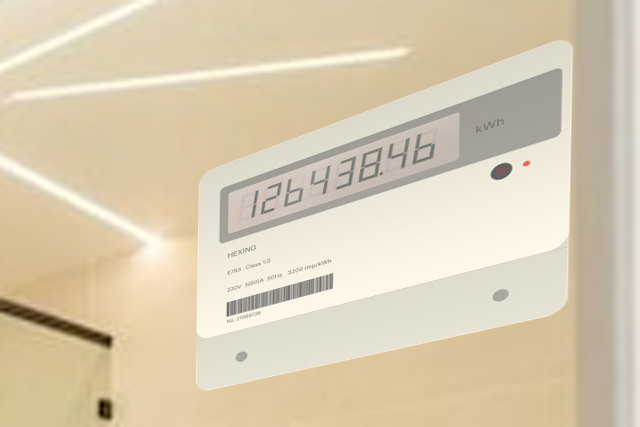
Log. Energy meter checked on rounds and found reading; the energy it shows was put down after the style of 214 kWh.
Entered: 126438.46 kWh
